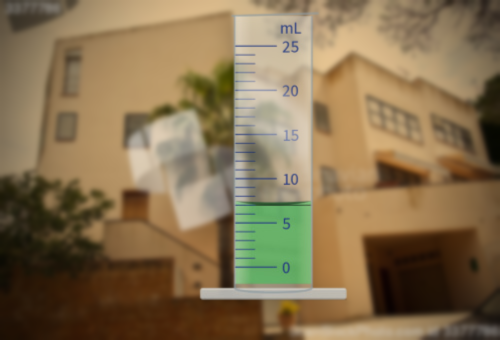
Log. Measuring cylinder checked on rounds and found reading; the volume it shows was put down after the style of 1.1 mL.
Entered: 7 mL
